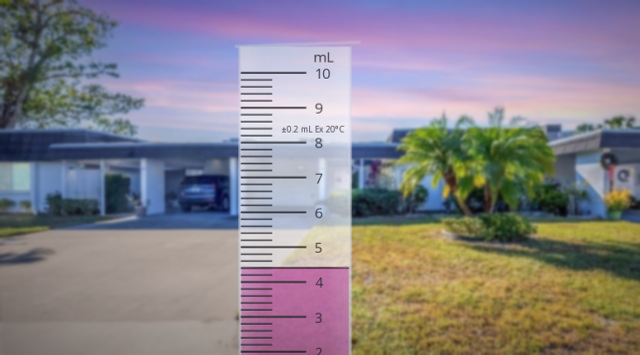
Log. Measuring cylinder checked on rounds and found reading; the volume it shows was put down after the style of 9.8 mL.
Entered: 4.4 mL
